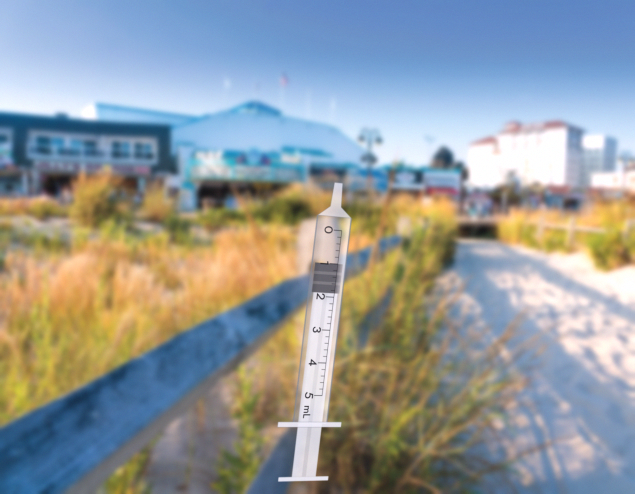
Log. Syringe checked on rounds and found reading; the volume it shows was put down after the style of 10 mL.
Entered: 1 mL
